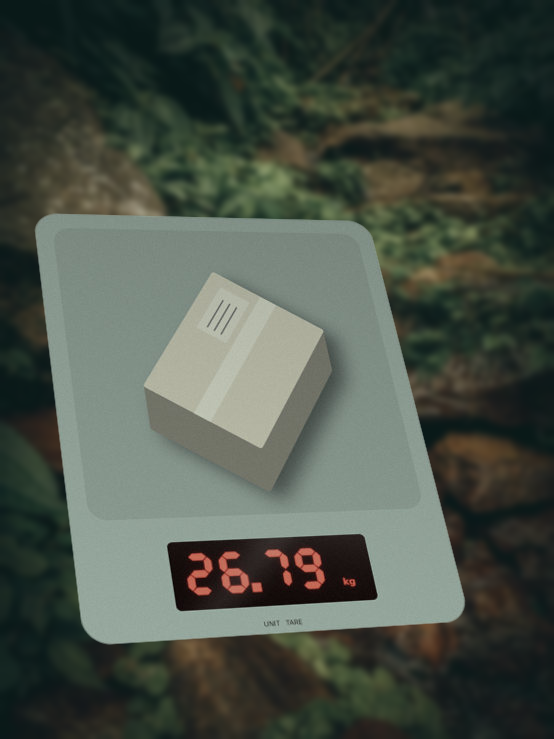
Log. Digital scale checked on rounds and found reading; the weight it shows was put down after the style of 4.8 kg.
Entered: 26.79 kg
